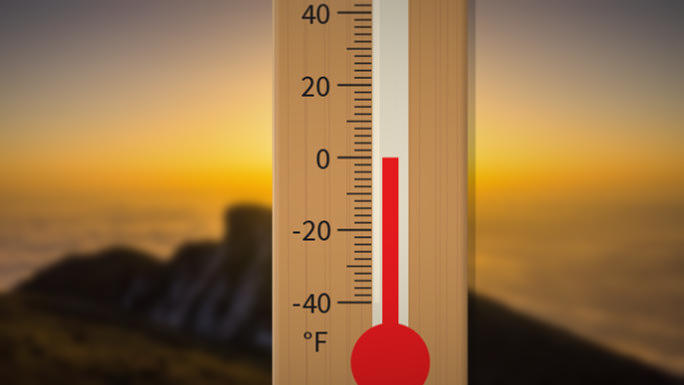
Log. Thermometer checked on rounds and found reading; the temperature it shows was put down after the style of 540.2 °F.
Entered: 0 °F
